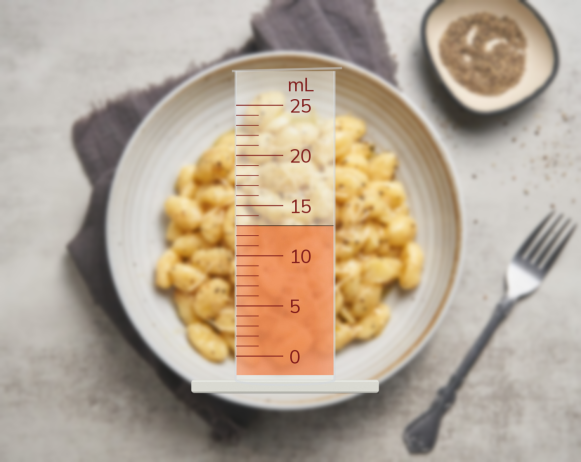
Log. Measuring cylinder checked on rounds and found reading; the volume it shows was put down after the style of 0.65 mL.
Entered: 13 mL
